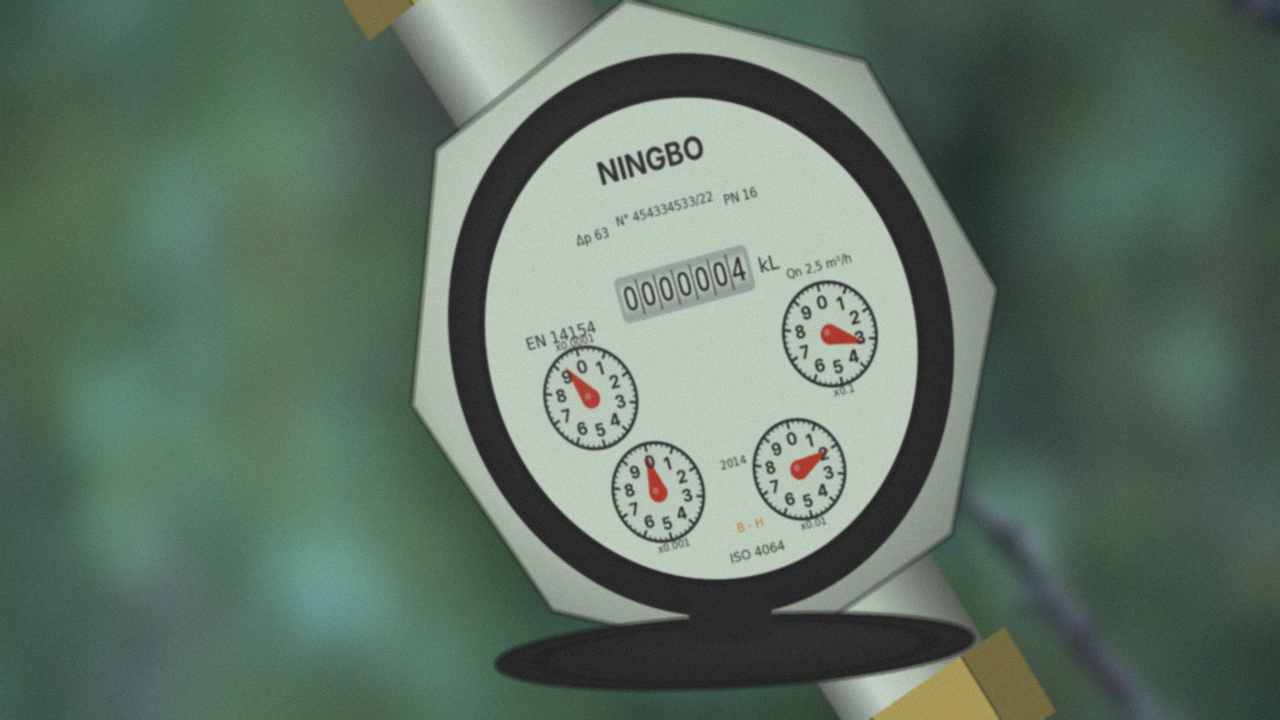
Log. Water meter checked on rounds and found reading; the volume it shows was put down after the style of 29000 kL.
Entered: 4.3199 kL
